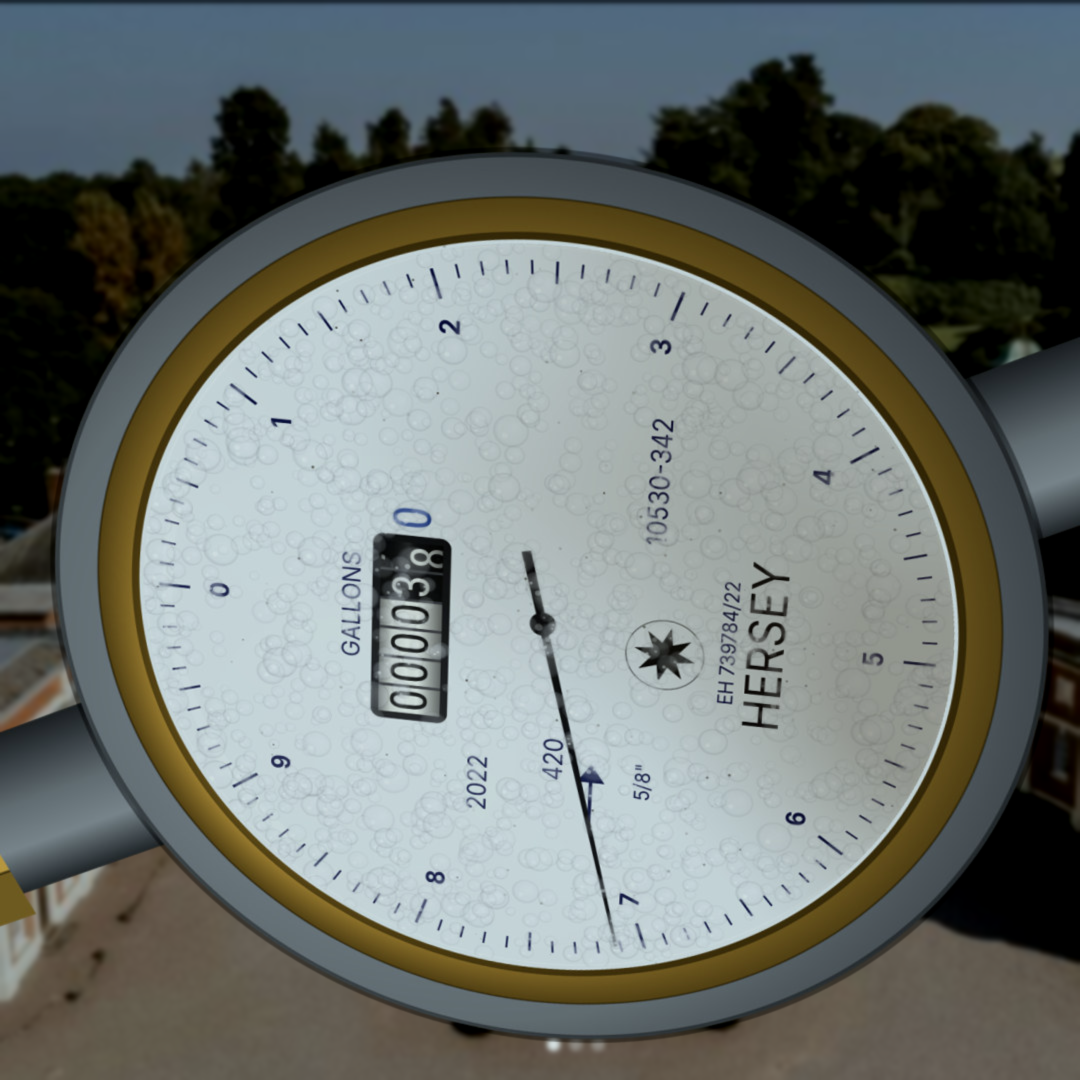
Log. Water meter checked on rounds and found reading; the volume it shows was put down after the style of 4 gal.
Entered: 377.1 gal
